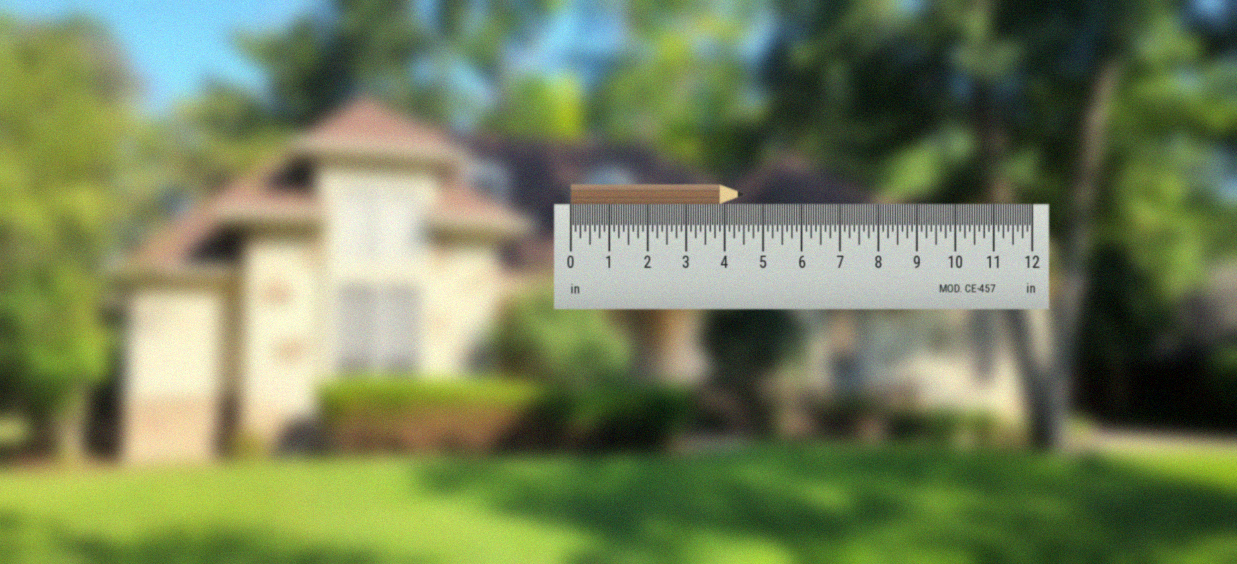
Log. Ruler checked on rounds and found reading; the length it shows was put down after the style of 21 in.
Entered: 4.5 in
